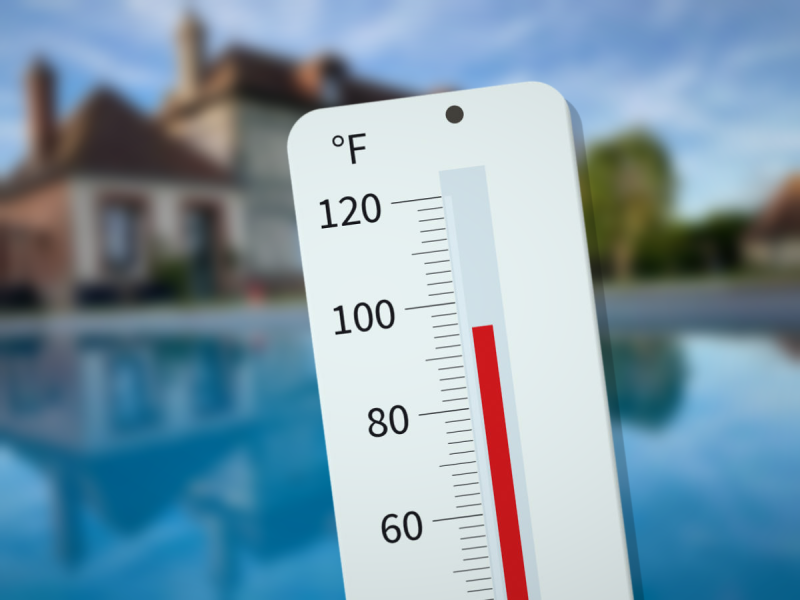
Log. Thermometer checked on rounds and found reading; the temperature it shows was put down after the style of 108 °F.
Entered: 95 °F
